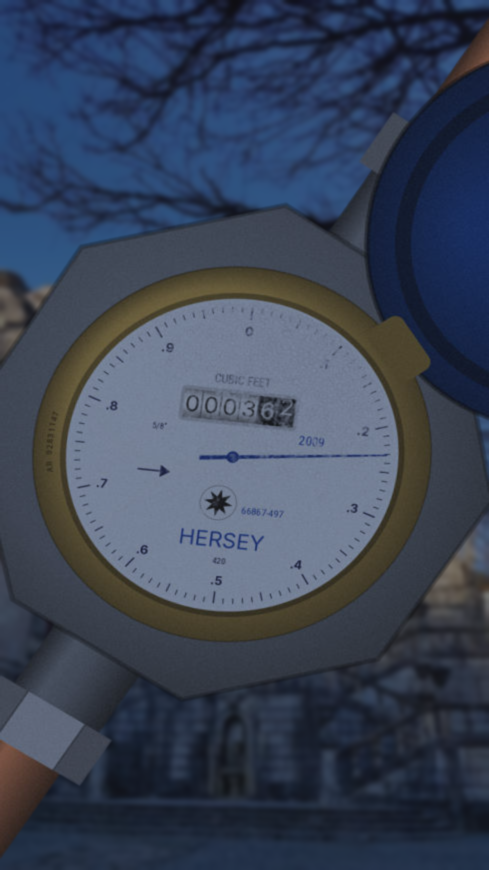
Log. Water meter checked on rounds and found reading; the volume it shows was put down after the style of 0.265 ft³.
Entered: 362.23 ft³
